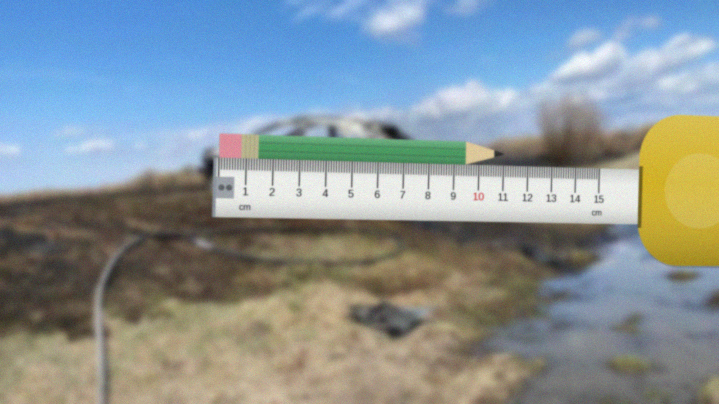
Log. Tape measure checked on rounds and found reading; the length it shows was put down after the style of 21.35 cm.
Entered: 11 cm
